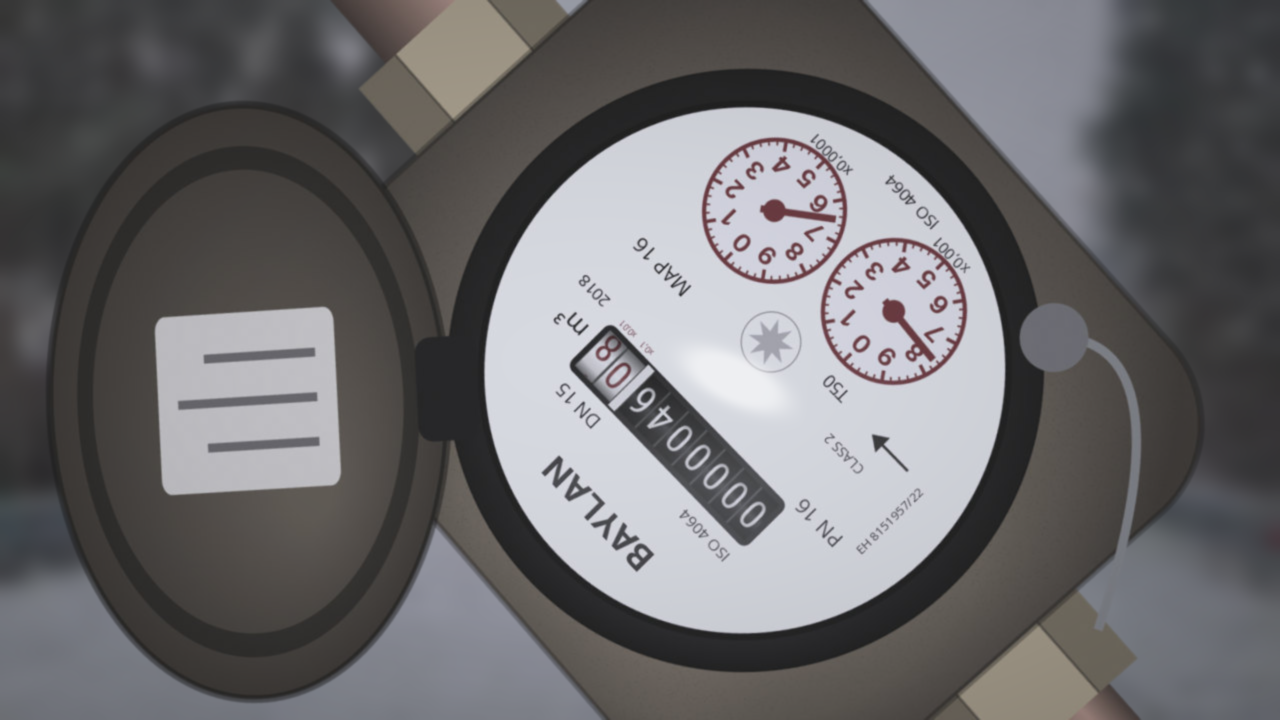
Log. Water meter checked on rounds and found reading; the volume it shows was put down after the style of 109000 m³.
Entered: 46.0776 m³
